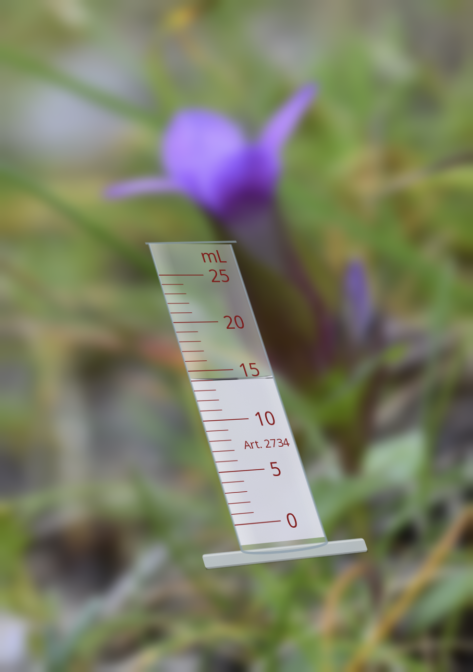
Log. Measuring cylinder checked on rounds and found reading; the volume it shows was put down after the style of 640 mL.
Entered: 14 mL
